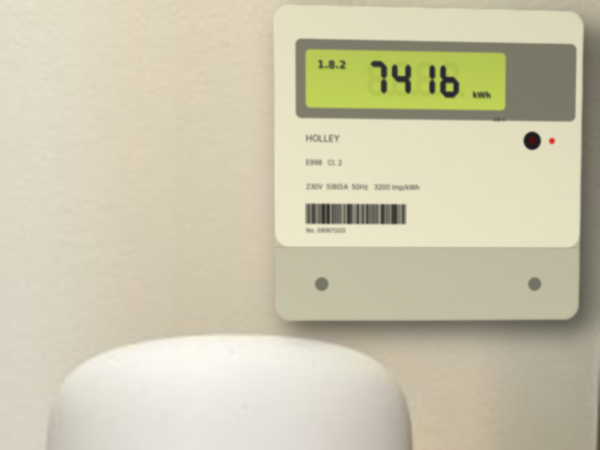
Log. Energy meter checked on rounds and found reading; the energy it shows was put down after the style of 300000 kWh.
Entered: 7416 kWh
